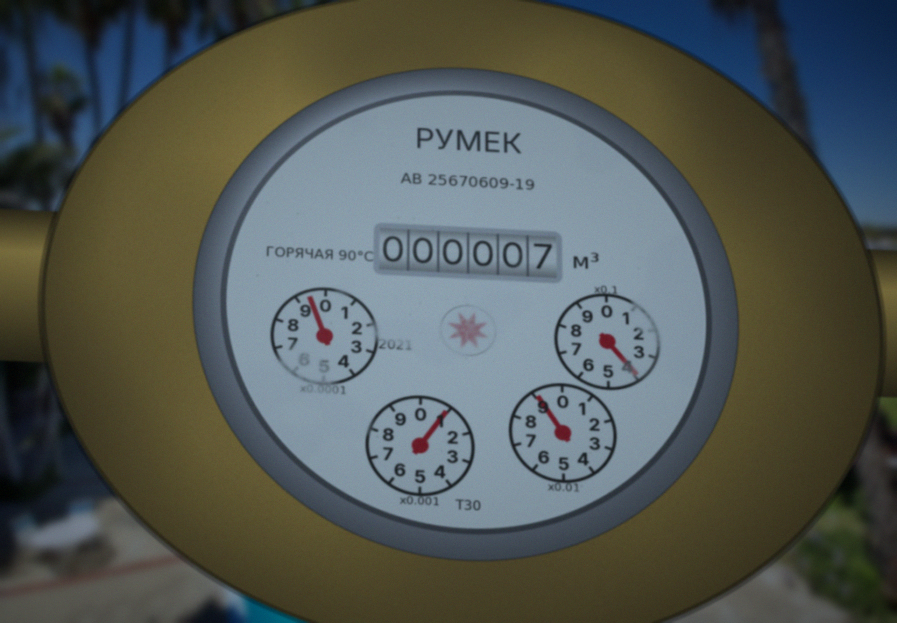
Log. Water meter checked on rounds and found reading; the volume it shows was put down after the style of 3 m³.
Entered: 7.3909 m³
